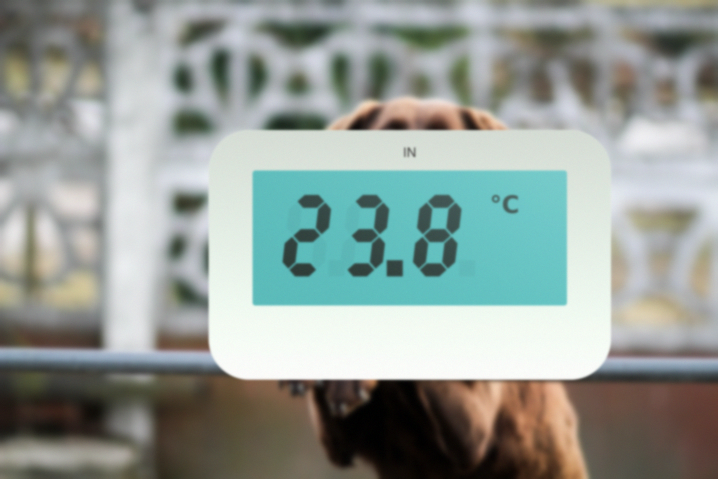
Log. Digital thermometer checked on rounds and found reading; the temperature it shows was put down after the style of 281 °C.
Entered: 23.8 °C
